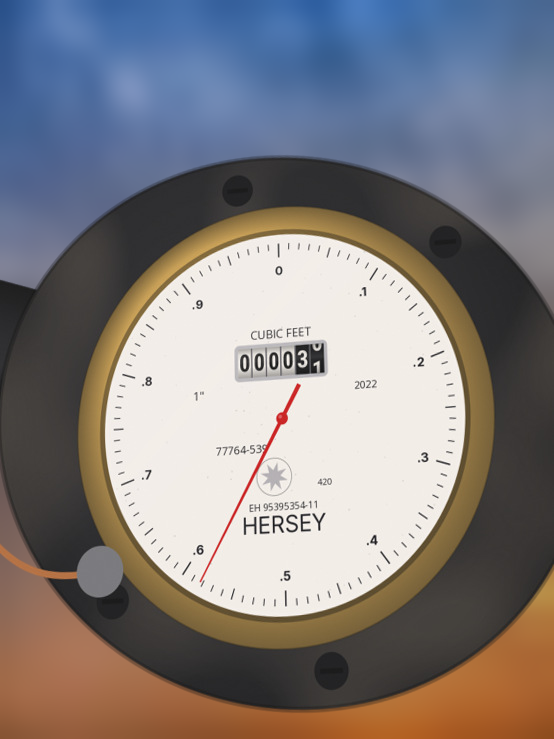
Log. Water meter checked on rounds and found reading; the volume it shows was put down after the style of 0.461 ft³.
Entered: 30.58 ft³
